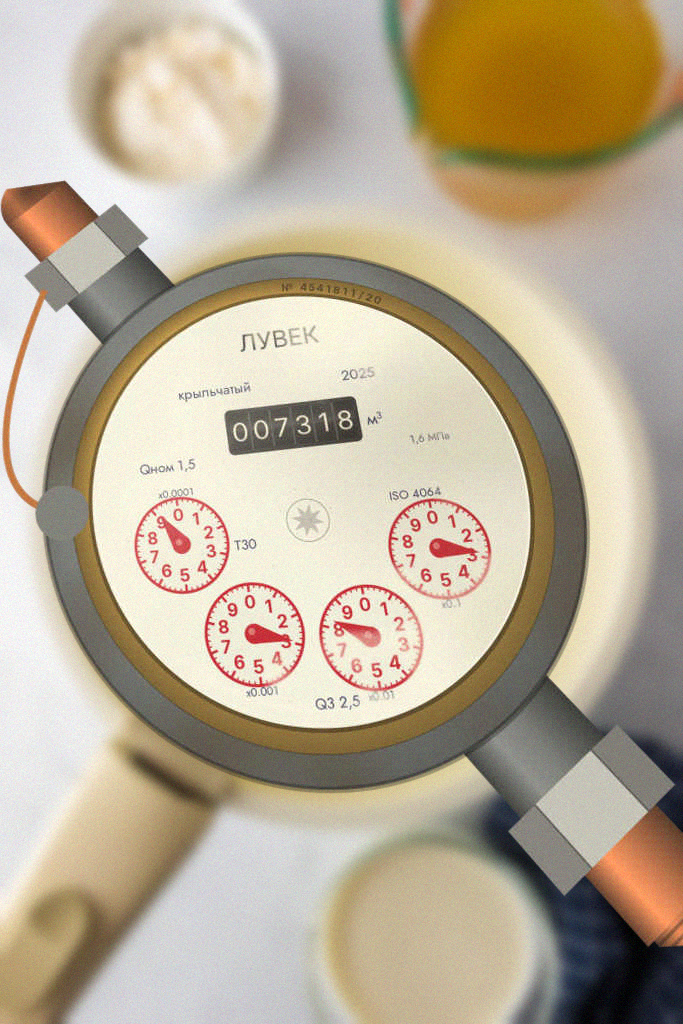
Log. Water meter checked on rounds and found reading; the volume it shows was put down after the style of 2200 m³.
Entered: 7318.2829 m³
